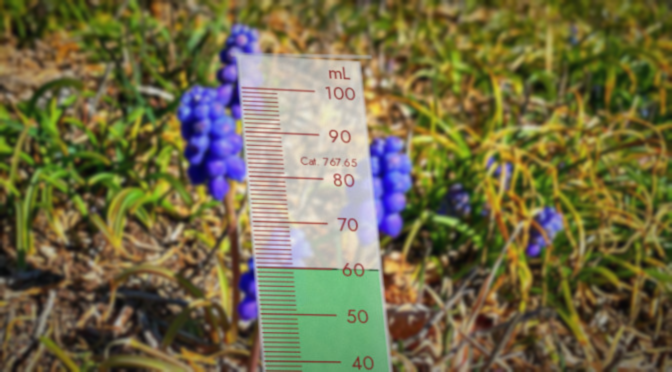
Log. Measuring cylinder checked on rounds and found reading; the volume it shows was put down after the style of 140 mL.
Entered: 60 mL
